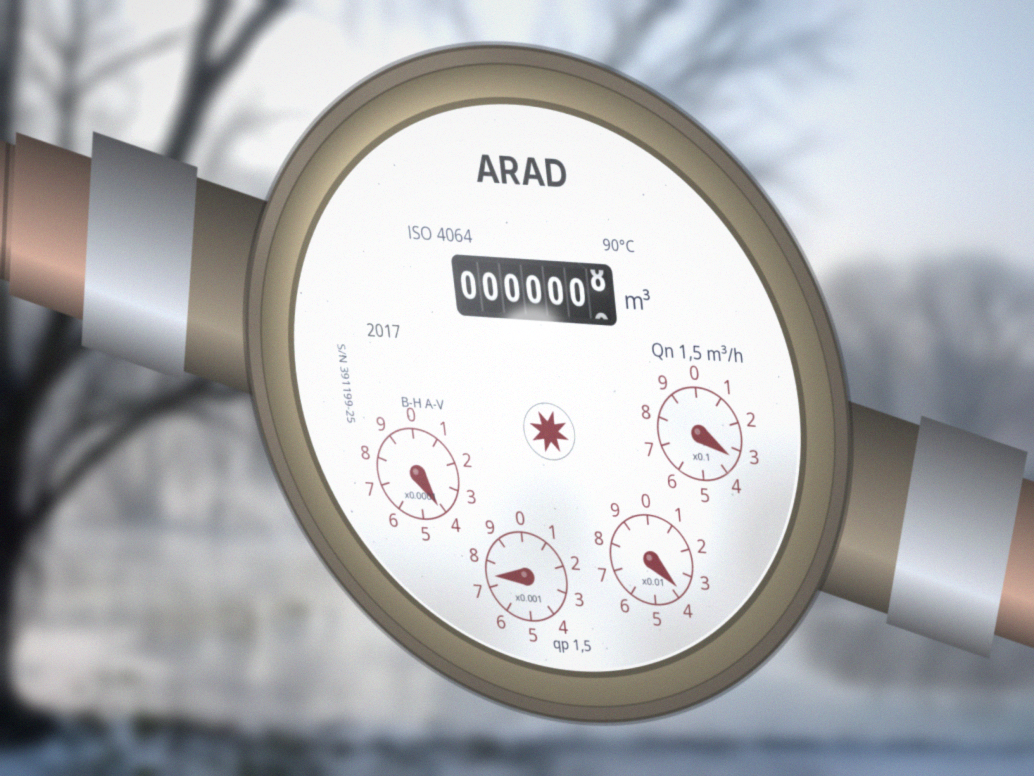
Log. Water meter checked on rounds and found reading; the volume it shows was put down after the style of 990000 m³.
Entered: 8.3374 m³
